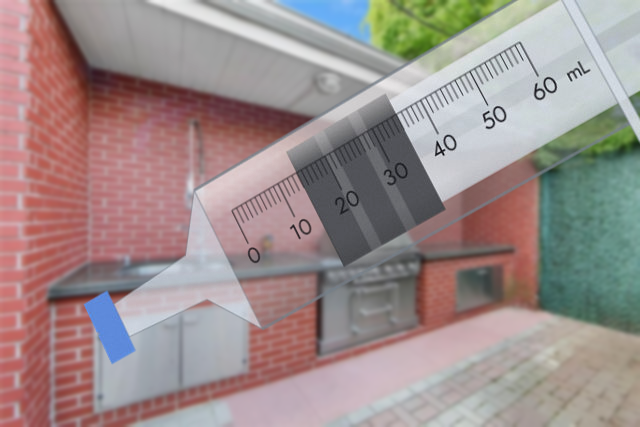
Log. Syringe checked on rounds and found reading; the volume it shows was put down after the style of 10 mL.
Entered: 14 mL
